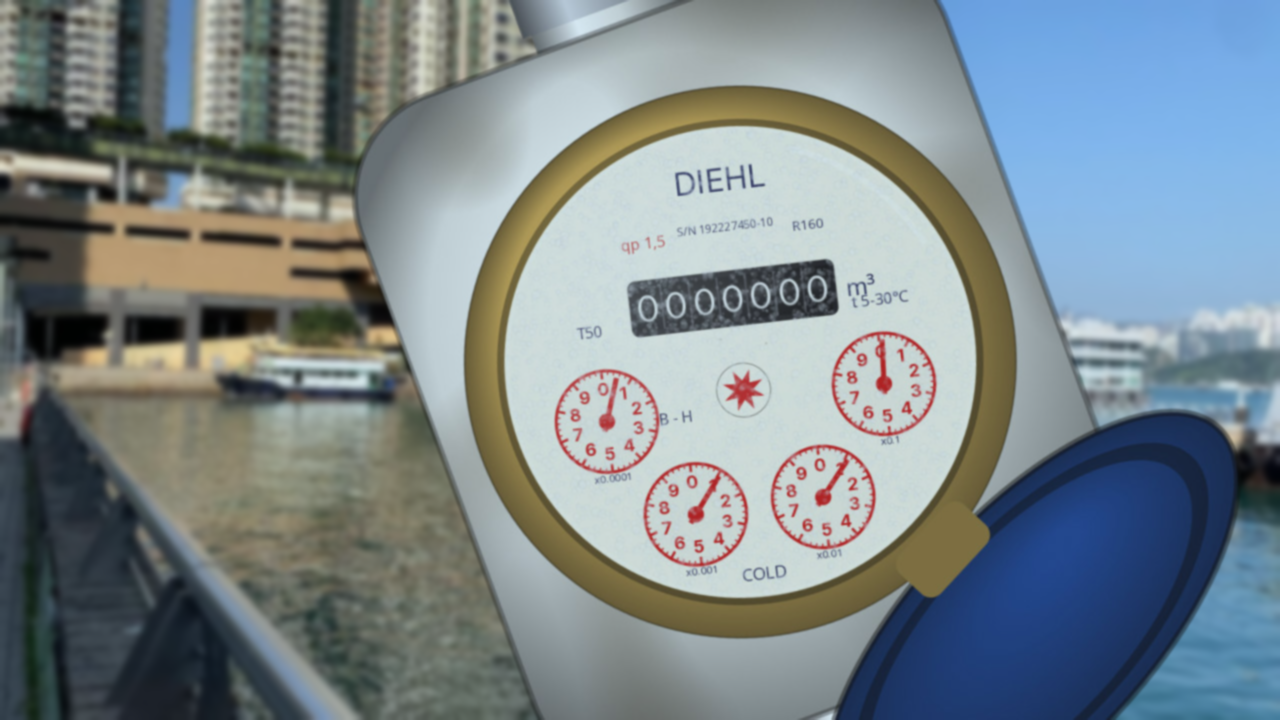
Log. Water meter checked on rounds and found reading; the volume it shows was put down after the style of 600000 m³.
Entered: 0.0110 m³
